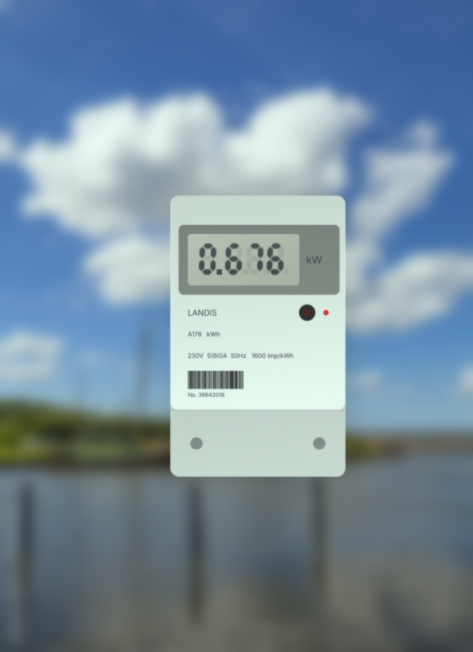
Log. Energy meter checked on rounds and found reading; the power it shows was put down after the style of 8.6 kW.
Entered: 0.676 kW
